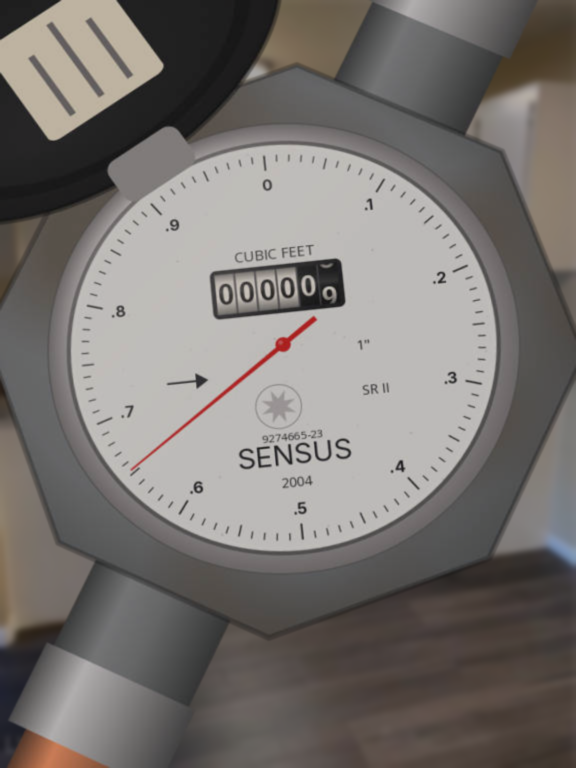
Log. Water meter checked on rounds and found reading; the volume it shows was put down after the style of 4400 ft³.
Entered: 8.65 ft³
